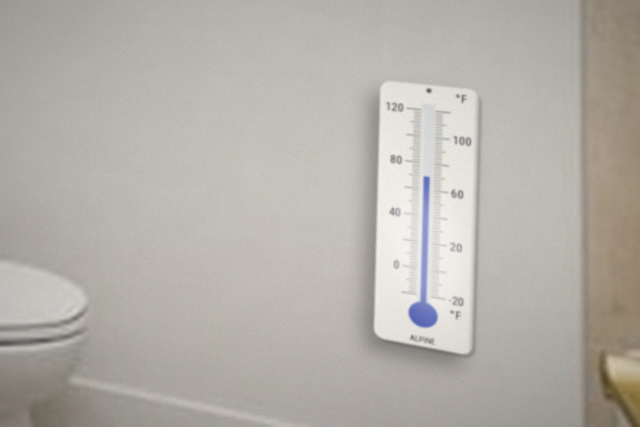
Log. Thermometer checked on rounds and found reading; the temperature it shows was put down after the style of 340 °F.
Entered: 70 °F
